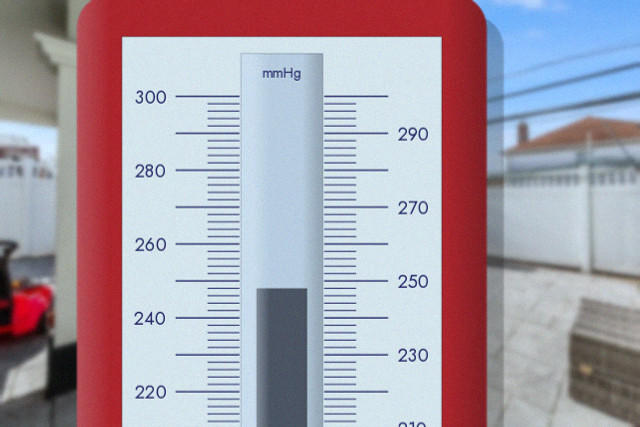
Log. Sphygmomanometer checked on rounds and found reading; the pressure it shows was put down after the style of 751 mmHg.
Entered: 248 mmHg
